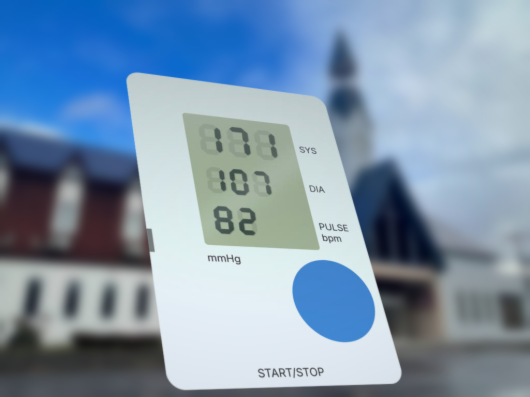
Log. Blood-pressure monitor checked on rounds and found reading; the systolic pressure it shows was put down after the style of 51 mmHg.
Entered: 171 mmHg
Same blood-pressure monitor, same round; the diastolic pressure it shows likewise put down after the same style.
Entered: 107 mmHg
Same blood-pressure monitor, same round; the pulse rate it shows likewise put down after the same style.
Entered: 82 bpm
